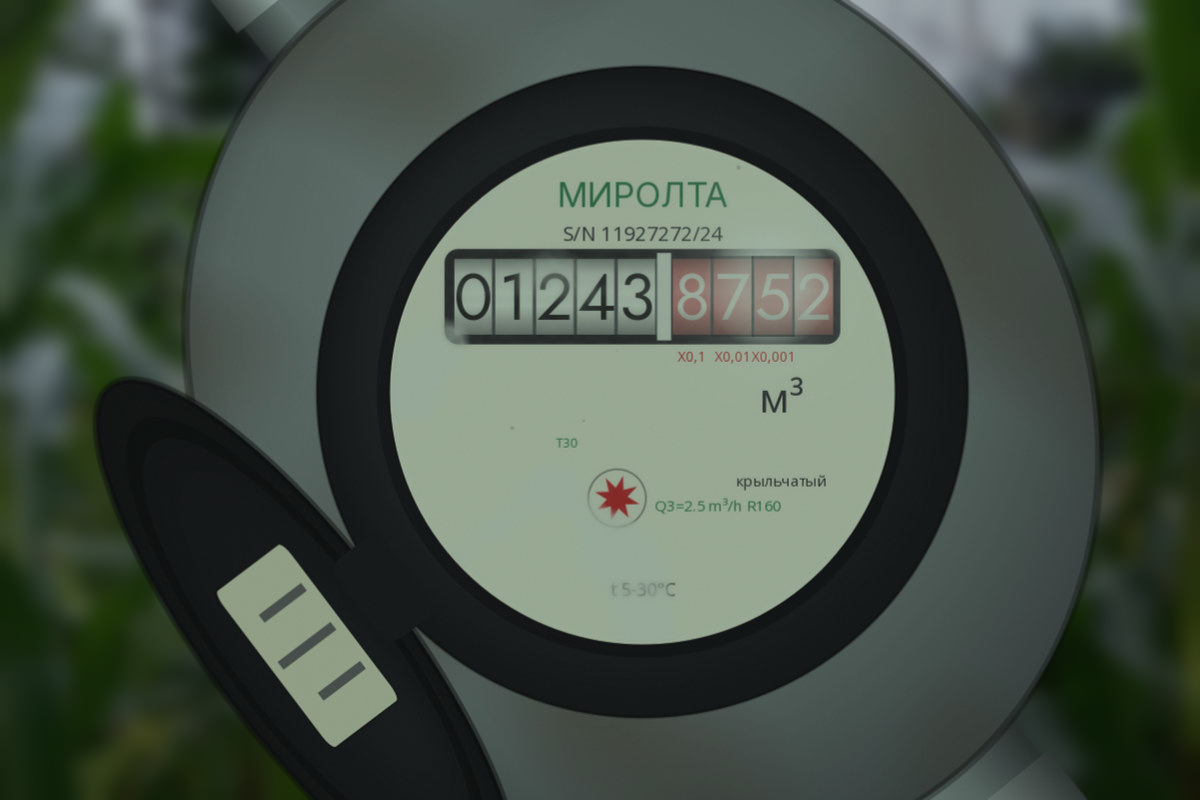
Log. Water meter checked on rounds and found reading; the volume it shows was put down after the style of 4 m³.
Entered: 1243.8752 m³
